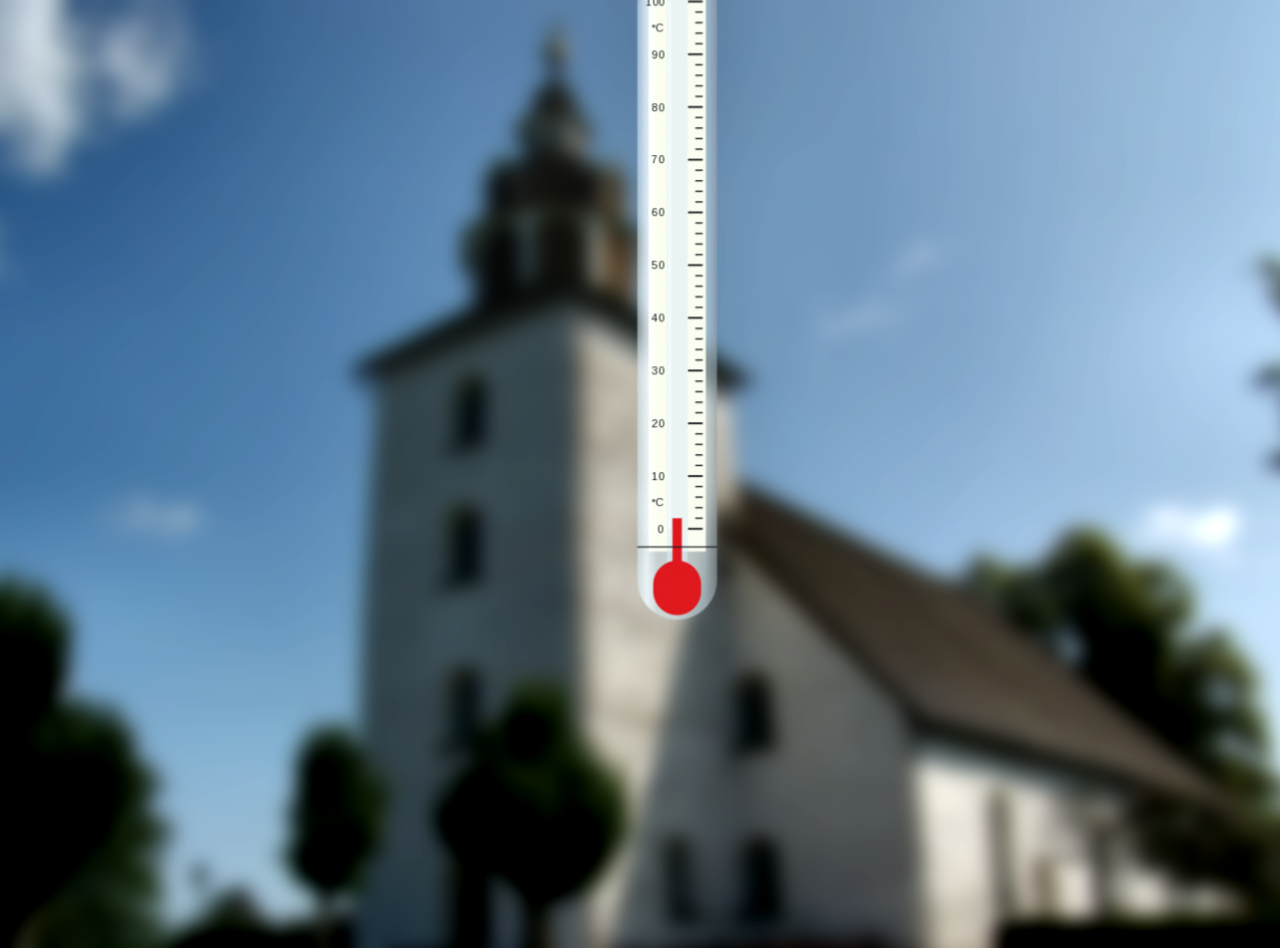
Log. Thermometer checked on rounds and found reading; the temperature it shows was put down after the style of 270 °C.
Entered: 2 °C
